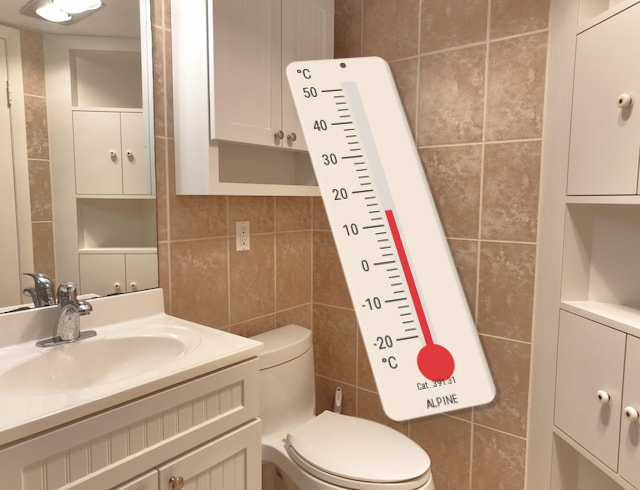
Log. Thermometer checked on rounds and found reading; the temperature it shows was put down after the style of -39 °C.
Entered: 14 °C
